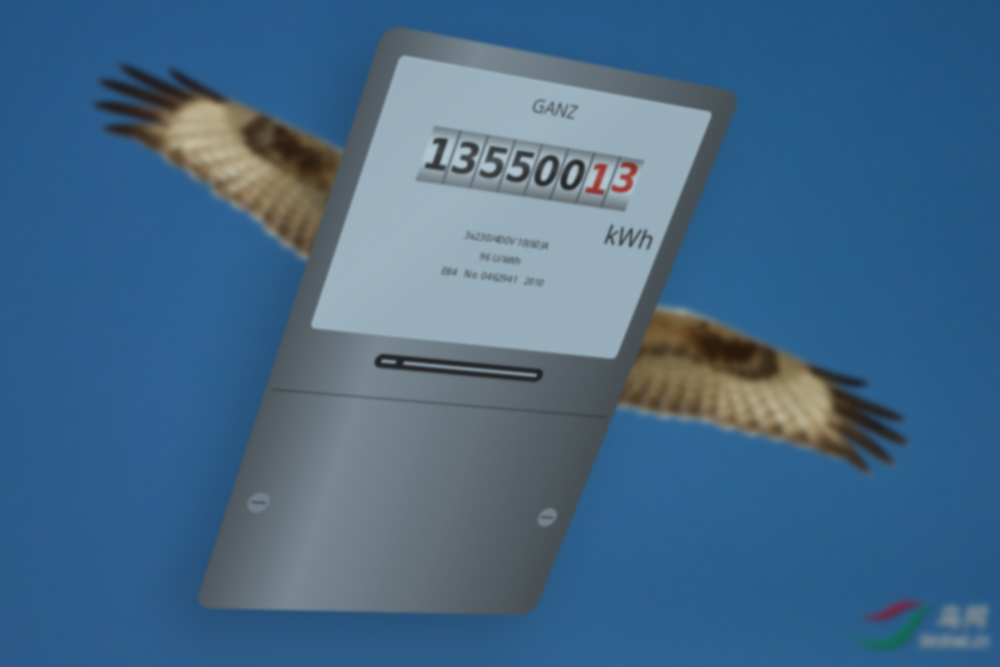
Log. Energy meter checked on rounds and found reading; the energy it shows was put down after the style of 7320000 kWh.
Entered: 135500.13 kWh
